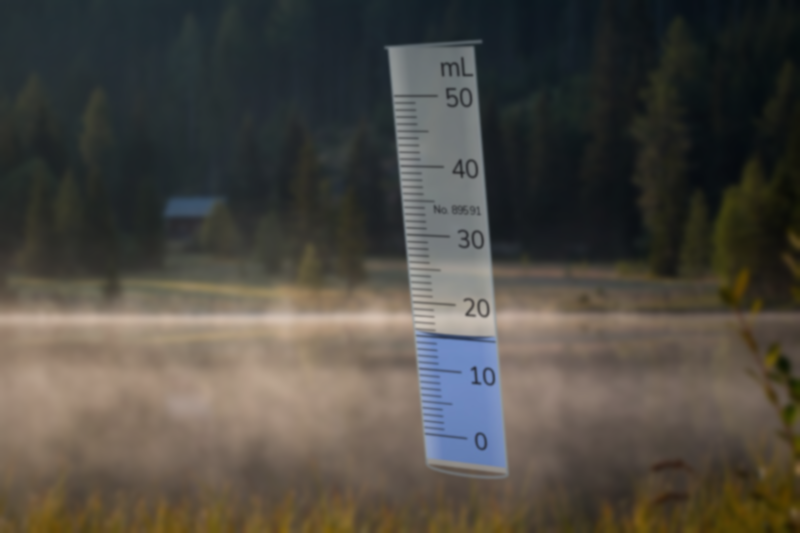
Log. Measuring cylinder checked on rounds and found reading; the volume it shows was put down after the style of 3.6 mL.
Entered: 15 mL
